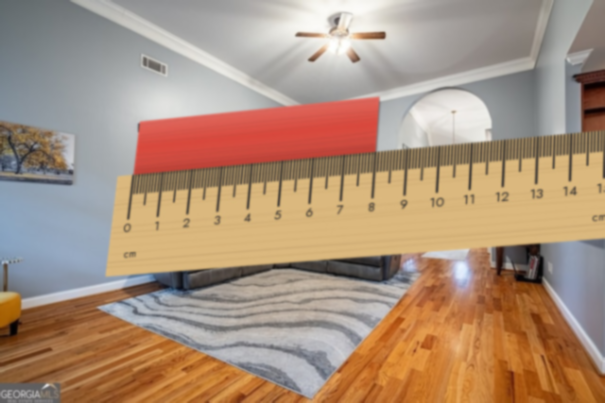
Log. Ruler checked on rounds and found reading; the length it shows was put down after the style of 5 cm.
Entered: 8 cm
